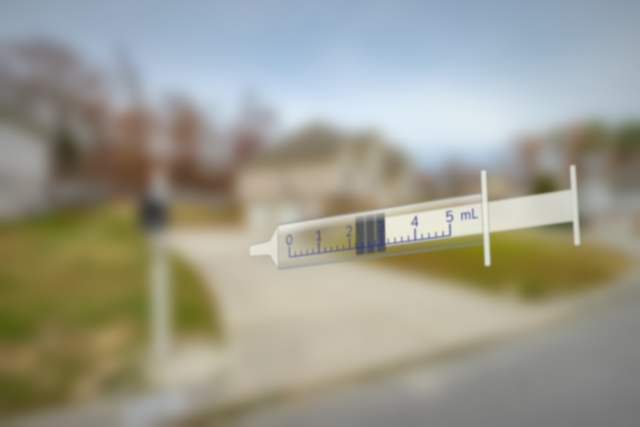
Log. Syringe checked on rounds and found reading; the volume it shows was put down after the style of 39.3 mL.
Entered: 2.2 mL
